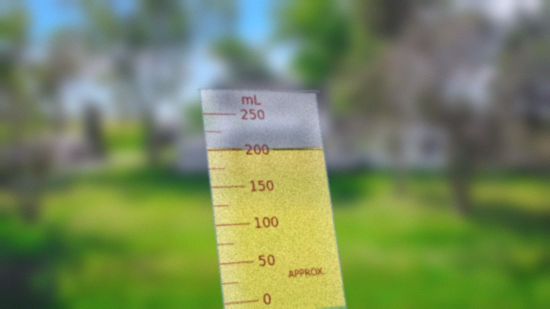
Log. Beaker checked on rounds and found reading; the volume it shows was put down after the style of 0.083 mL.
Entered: 200 mL
